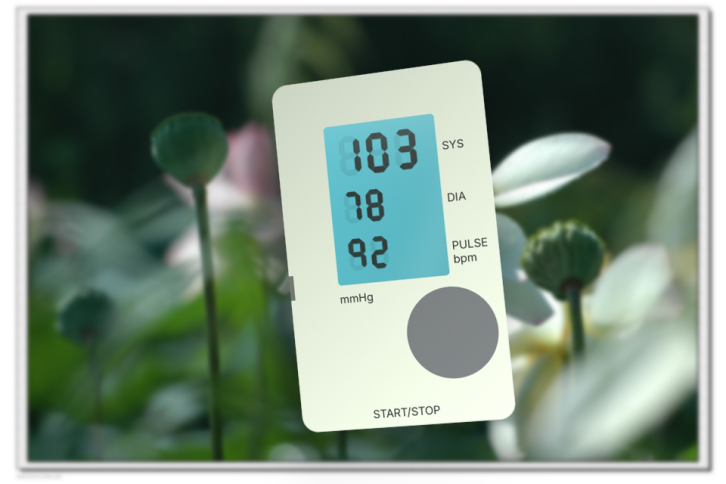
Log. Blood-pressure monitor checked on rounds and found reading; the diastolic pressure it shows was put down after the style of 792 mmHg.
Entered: 78 mmHg
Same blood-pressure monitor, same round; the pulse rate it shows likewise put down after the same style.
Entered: 92 bpm
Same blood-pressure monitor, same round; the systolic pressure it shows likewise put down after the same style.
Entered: 103 mmHg
